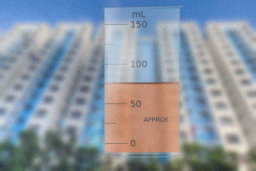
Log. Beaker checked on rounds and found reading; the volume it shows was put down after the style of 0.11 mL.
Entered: 75 mL
